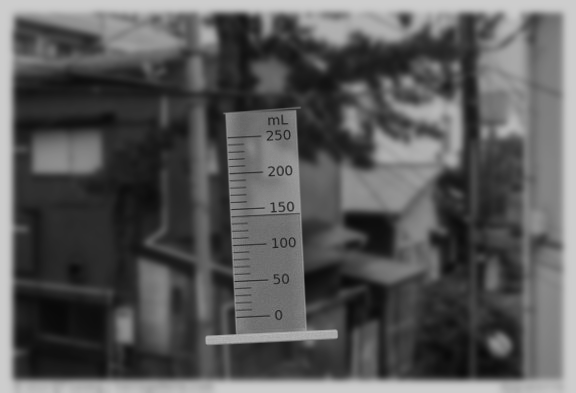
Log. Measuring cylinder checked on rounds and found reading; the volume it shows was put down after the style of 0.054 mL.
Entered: 140 mL
